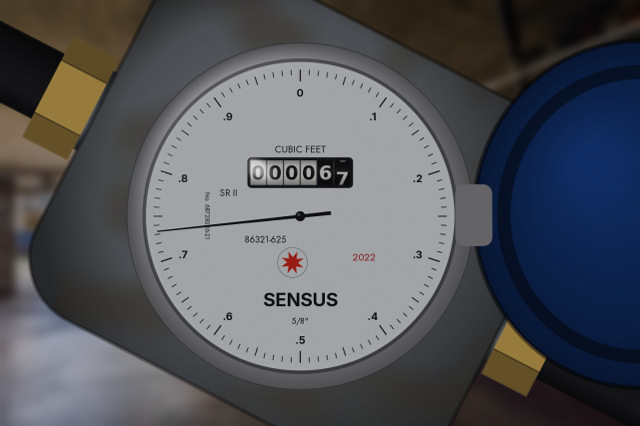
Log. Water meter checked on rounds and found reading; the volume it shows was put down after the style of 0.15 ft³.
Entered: 66.73 ft³
